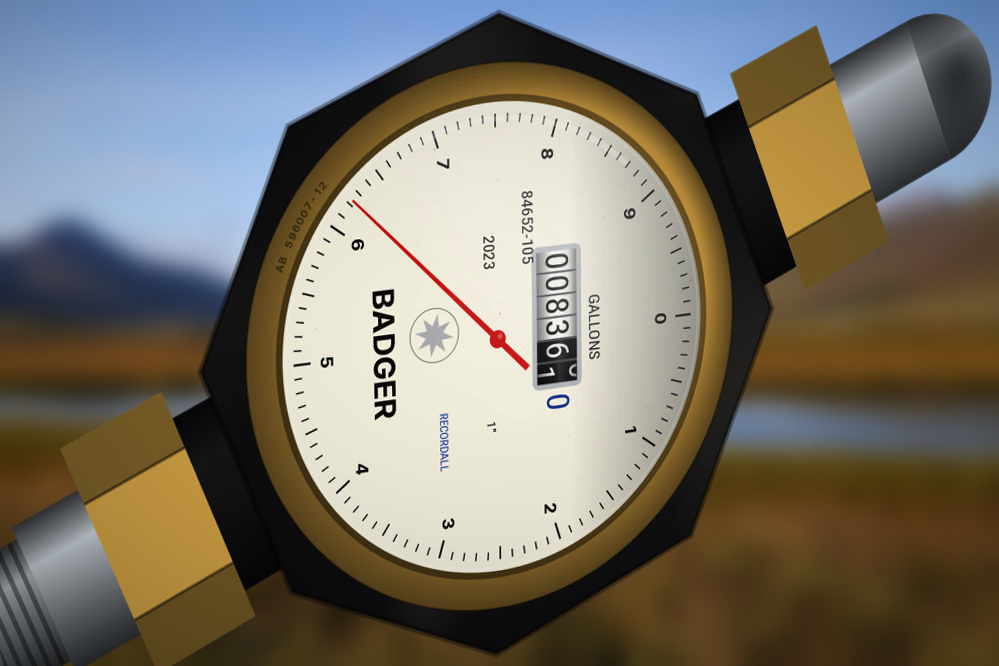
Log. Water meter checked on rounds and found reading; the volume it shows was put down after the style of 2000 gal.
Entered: 83606.2 gal
